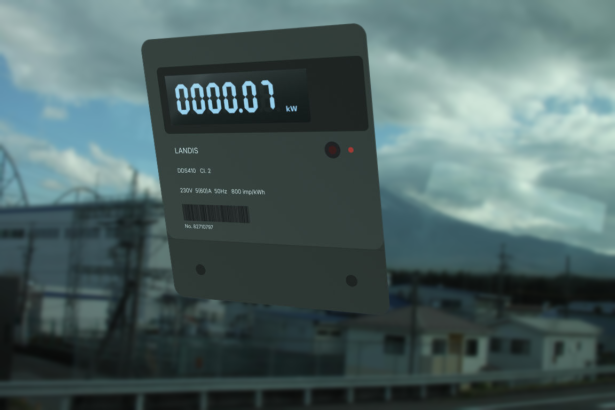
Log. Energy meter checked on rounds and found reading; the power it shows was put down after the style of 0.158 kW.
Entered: 0.07 kW
